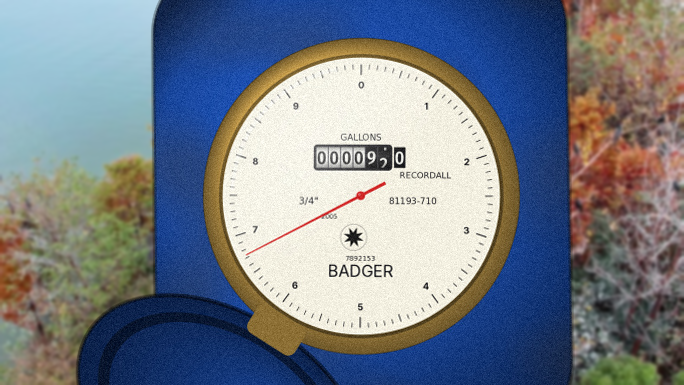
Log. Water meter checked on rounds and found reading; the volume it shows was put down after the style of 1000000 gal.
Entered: 916.7 gal
